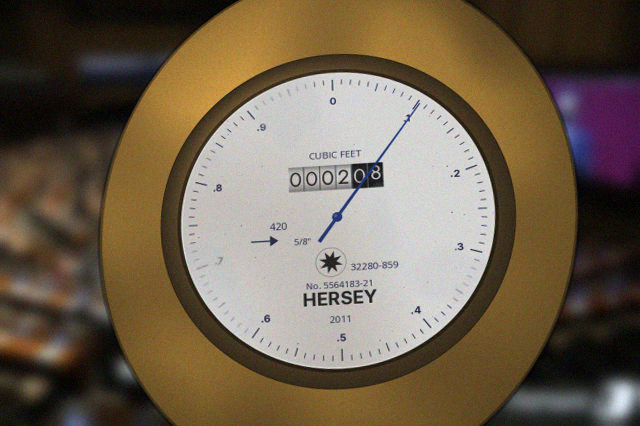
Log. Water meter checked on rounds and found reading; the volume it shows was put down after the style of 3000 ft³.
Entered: 208.10 ft³
